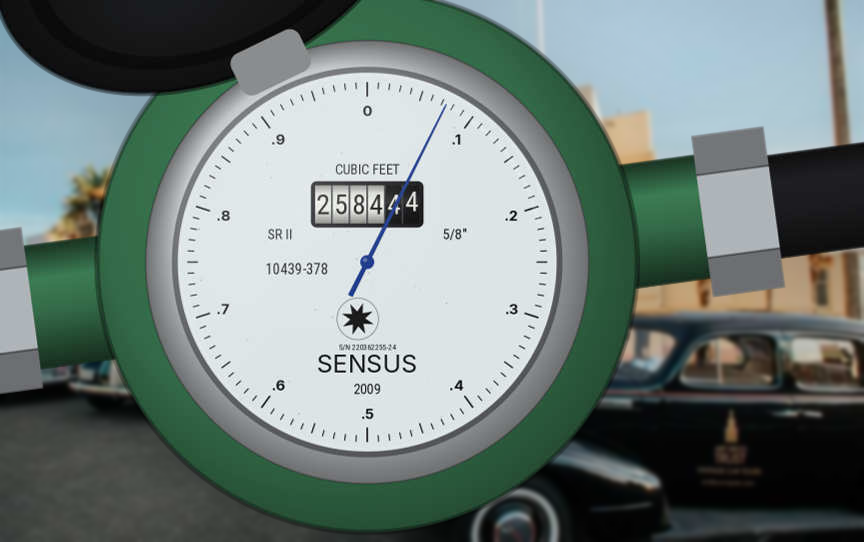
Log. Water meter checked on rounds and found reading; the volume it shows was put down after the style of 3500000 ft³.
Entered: 258444.07 ft³
